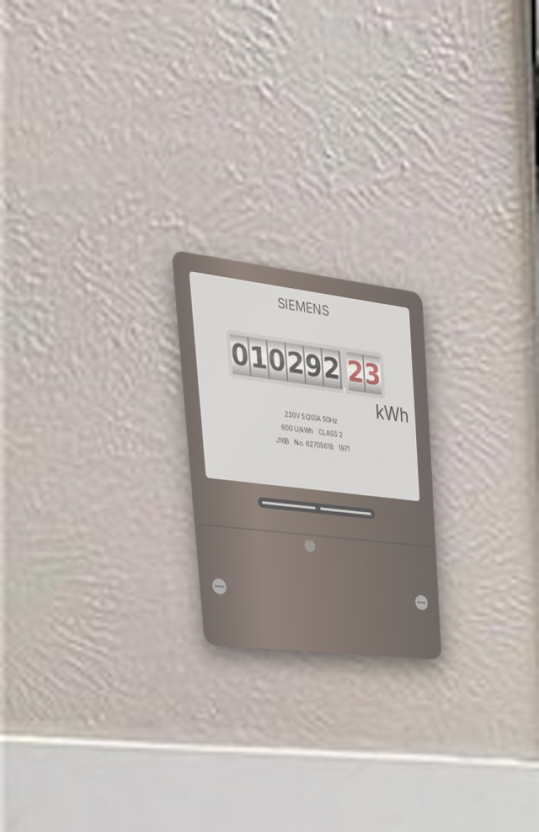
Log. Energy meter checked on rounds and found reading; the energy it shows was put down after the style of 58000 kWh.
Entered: 10292.23 kWh
